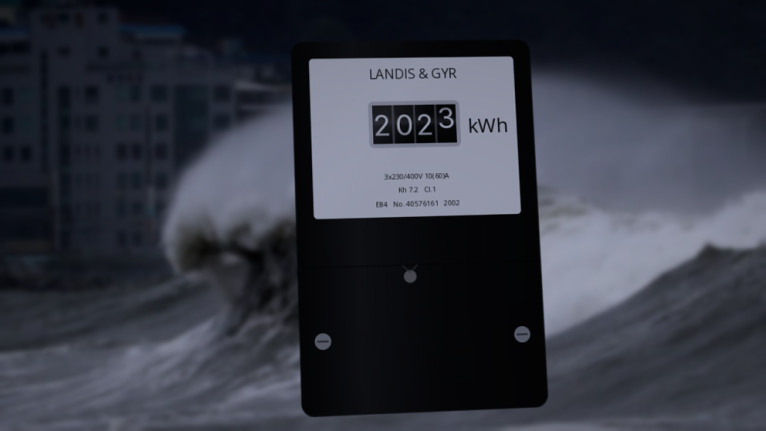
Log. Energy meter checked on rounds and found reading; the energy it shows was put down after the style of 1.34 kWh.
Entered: 2023 kWh
